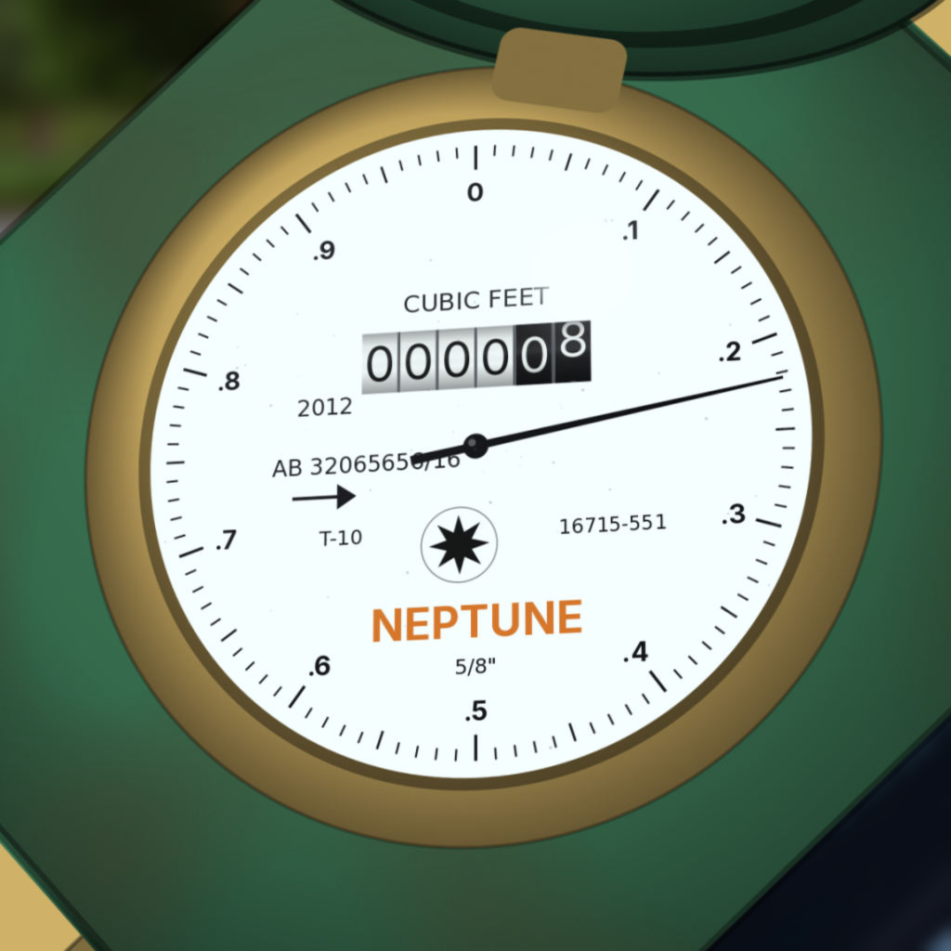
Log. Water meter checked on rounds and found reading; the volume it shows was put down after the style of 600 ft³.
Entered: 8.22 ft³
